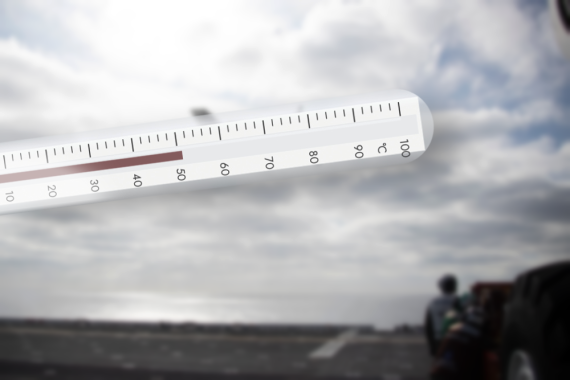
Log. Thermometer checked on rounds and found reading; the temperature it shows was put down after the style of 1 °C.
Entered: 51 °C
